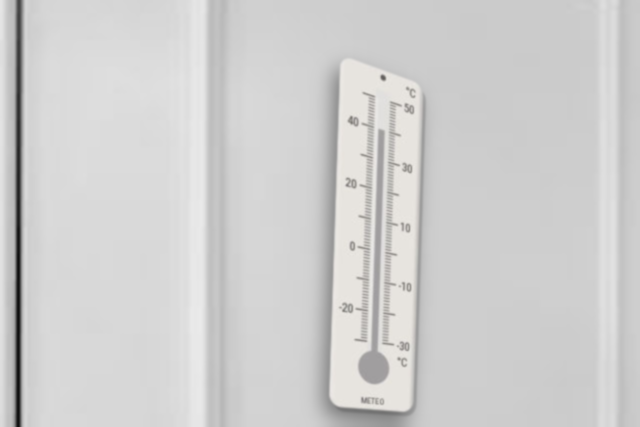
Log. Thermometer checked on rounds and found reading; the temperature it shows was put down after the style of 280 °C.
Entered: 40 °C
